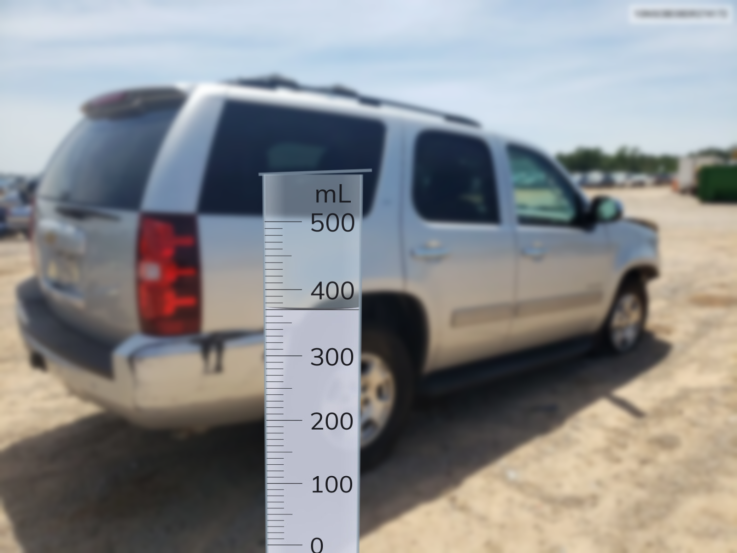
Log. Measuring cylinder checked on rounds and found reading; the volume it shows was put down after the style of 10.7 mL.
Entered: 370 mL
